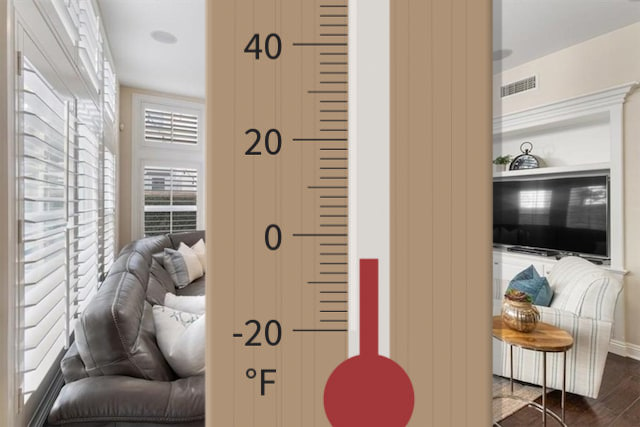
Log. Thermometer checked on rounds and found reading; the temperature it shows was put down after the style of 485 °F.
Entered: -5 °F
